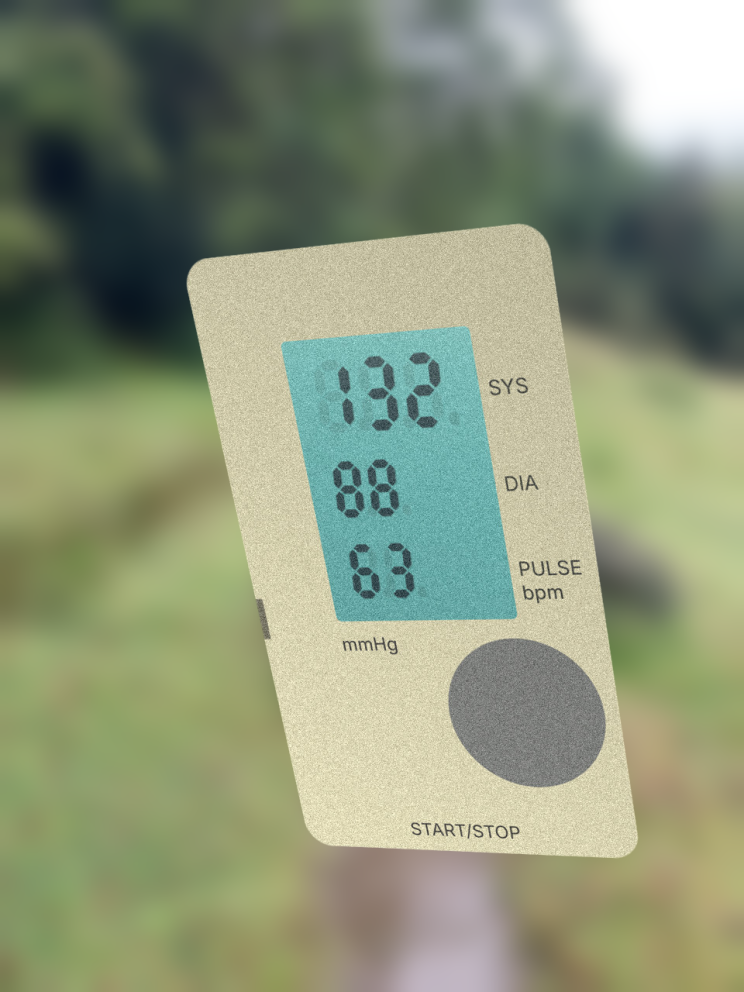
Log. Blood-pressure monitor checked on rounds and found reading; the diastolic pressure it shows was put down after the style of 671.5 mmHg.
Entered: 88 mmHg
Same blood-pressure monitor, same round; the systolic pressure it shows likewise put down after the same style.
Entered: 132 mmHg
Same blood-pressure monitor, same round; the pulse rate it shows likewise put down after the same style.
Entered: 63 bpm
